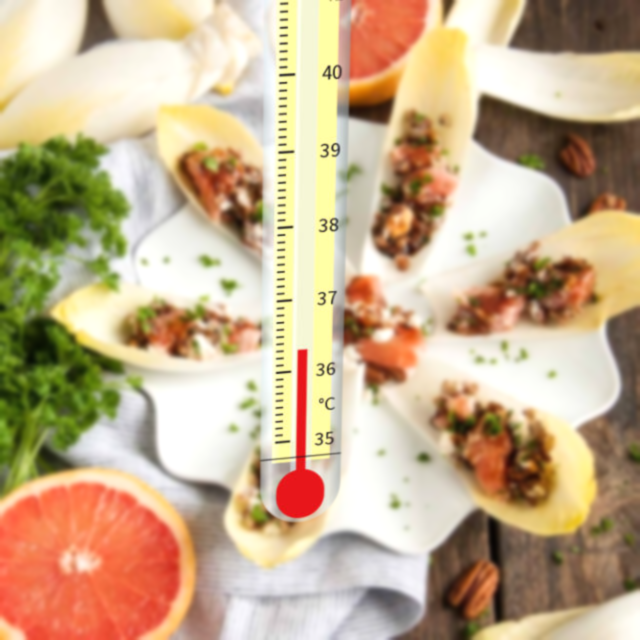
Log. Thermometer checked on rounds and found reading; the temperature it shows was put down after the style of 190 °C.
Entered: 36.3 °C
